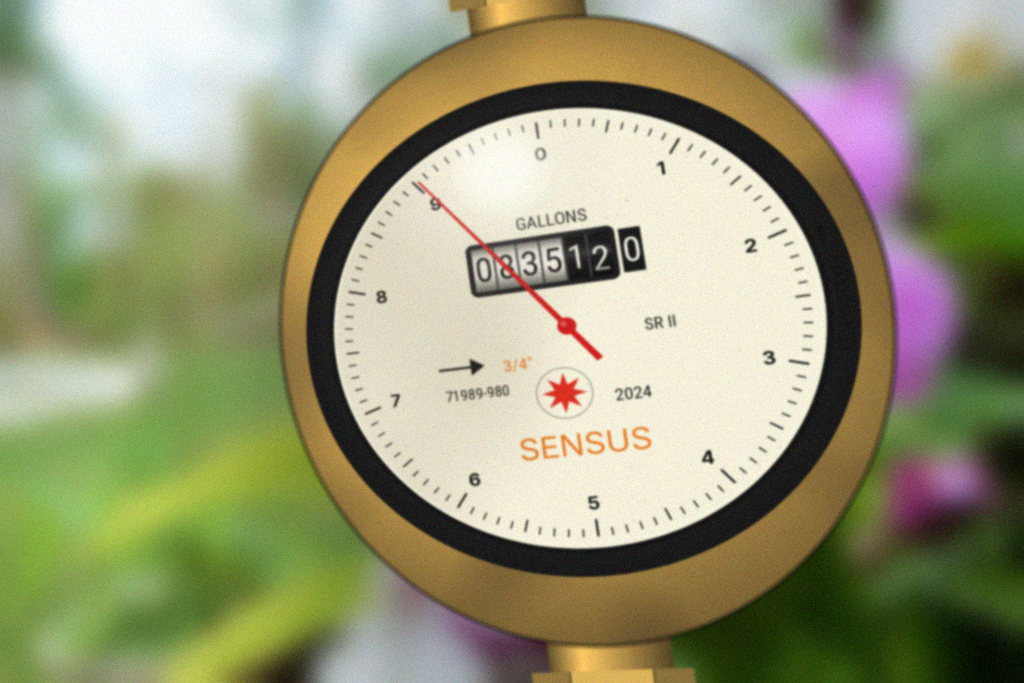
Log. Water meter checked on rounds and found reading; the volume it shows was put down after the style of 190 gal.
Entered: 835119.0 gal
